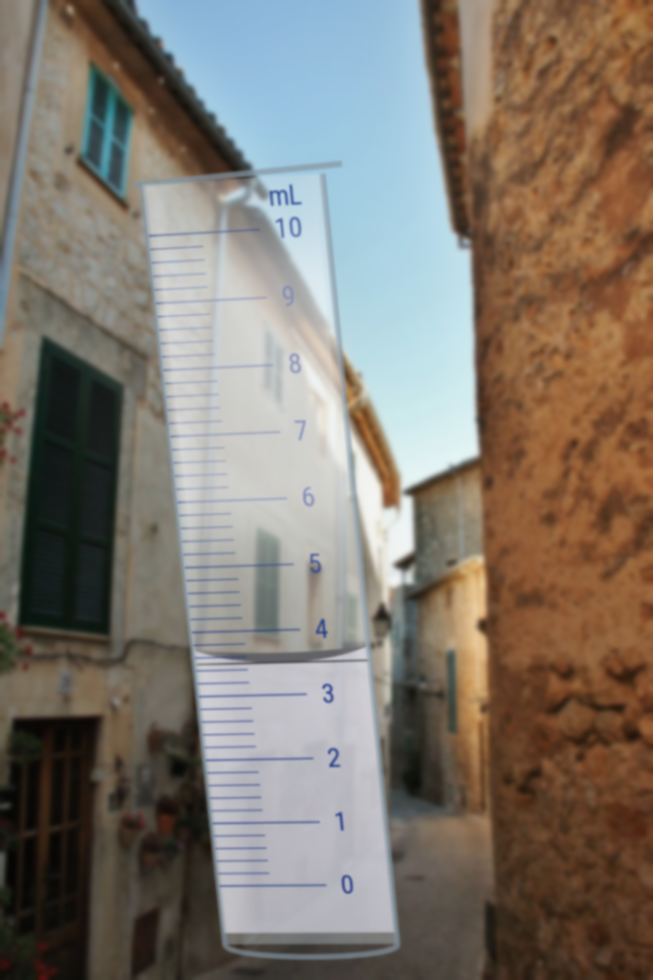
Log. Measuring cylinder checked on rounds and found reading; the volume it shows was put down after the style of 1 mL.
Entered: 3.5 mL
